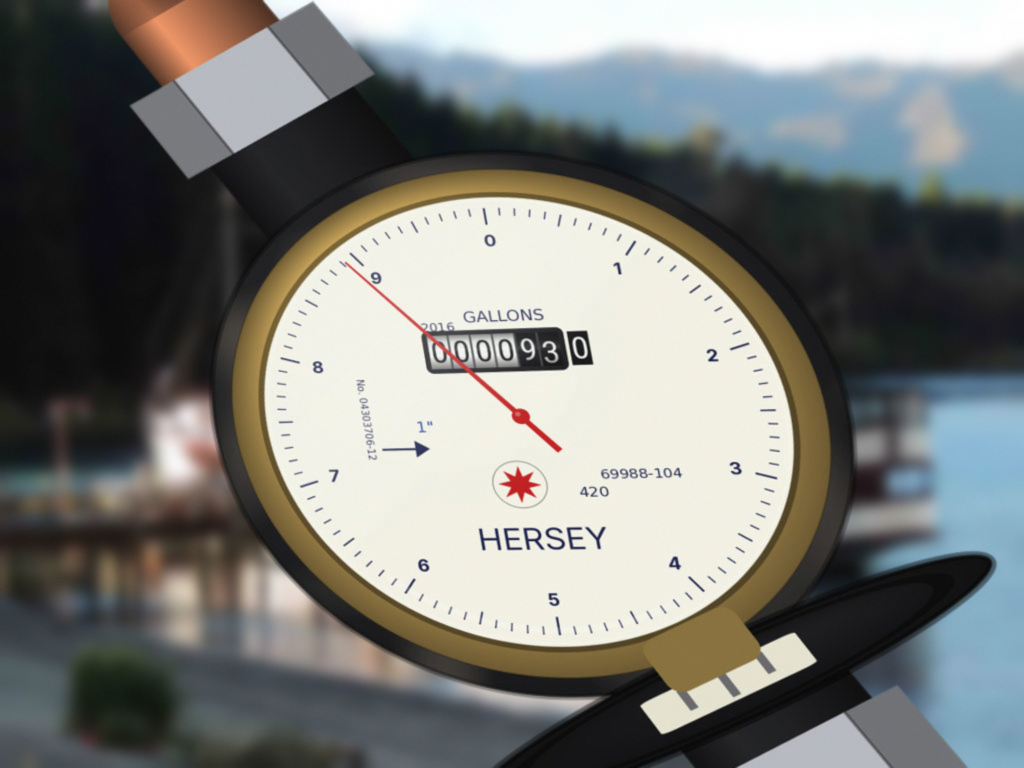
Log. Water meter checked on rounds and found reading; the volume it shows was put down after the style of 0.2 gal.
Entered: 928.9 gal
